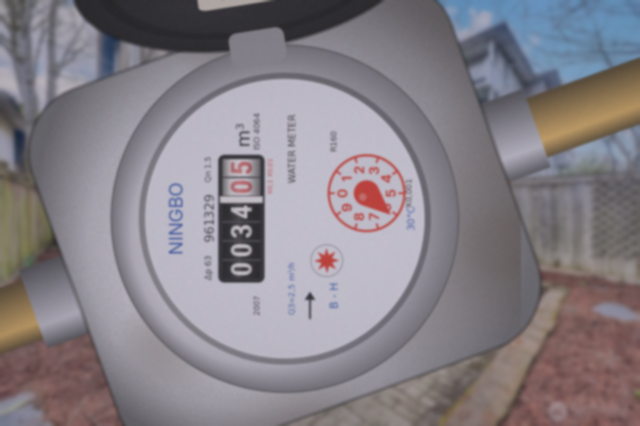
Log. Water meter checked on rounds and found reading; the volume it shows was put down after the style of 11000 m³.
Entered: 34.056 m³
